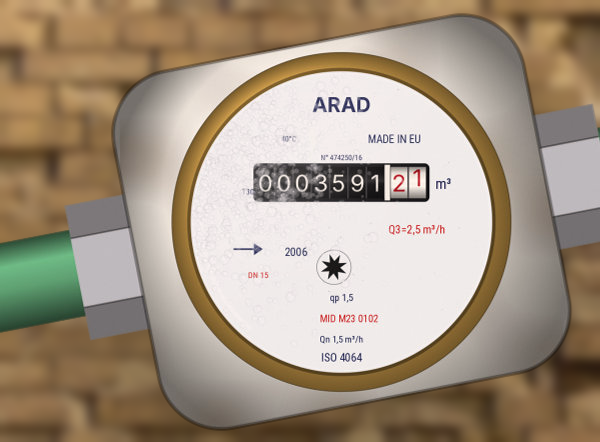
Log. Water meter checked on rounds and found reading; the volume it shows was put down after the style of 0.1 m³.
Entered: 3591.21 m³
